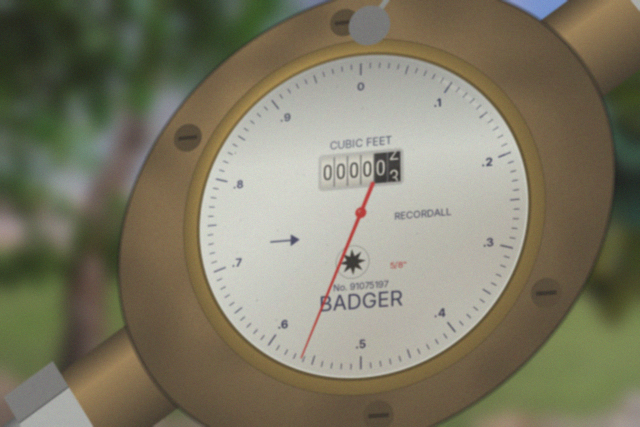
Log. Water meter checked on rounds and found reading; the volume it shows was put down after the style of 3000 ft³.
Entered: 2.56 ft³
